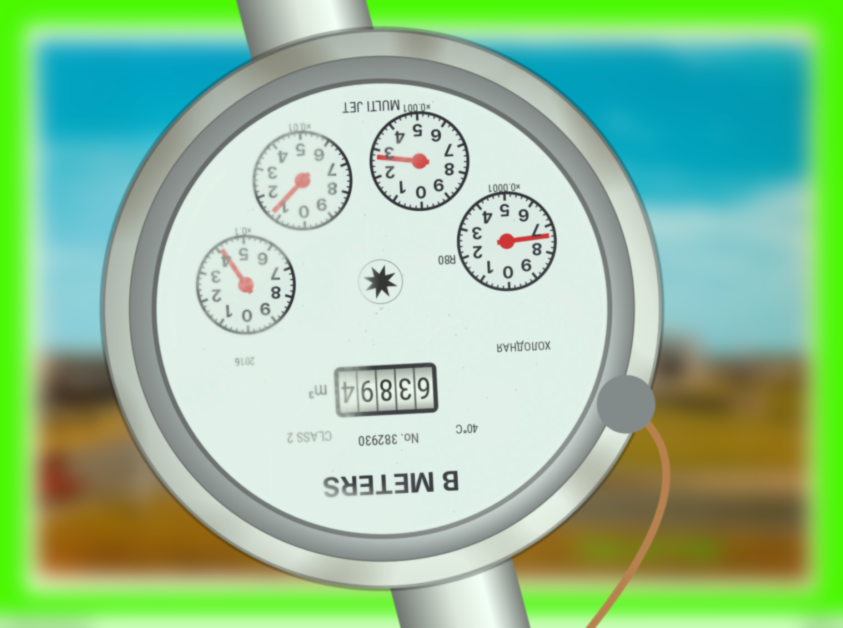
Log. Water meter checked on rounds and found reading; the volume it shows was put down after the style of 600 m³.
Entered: 63894.4127 m³
